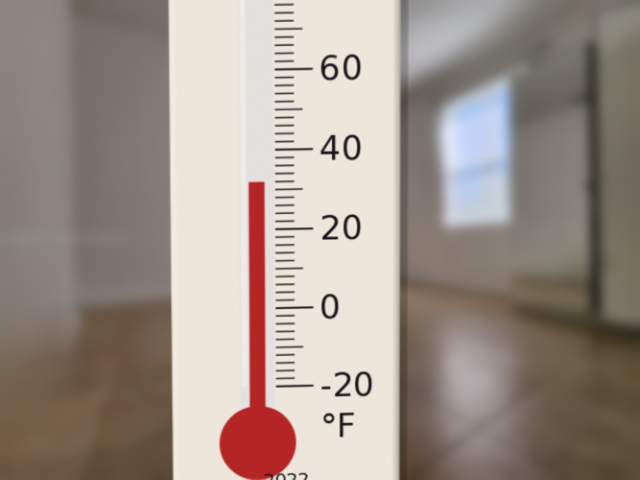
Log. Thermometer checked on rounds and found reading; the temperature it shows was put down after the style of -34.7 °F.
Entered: 32 °F
